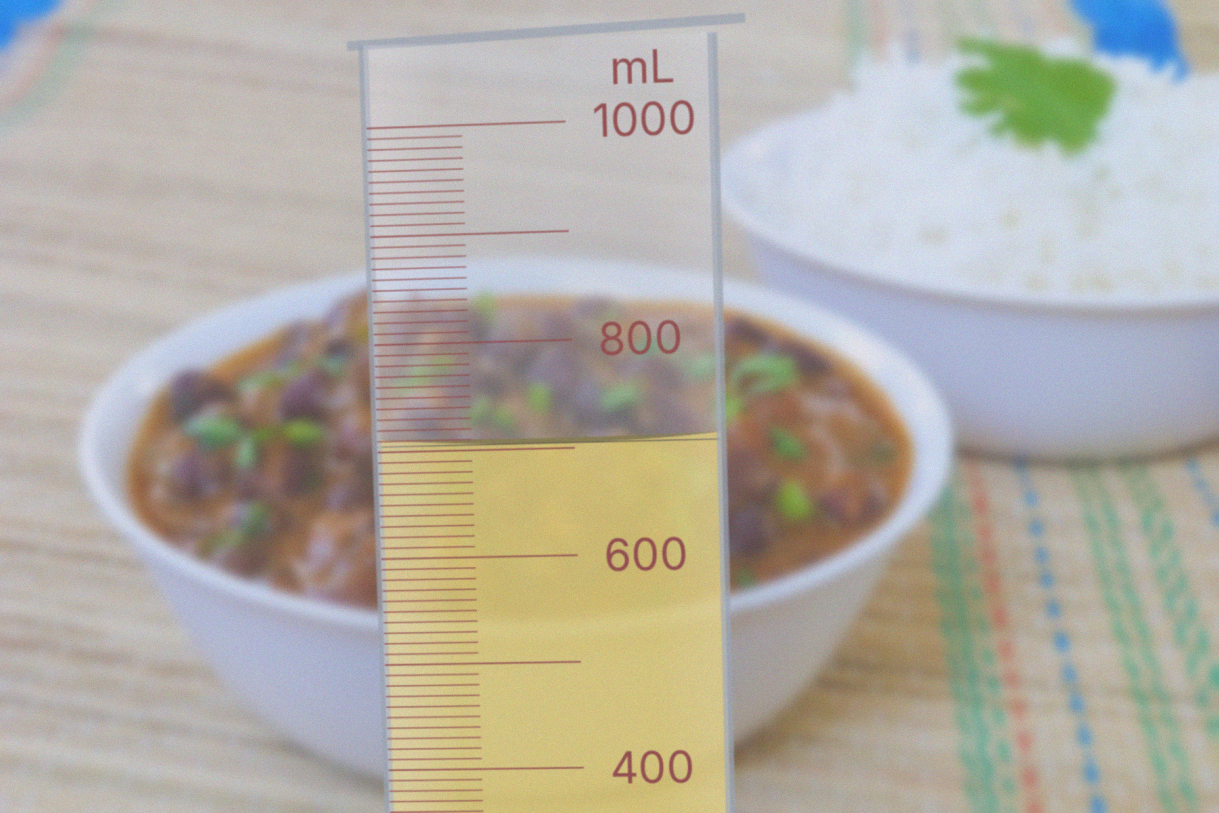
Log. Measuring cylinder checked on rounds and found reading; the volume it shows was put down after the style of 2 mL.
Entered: 705 mL
